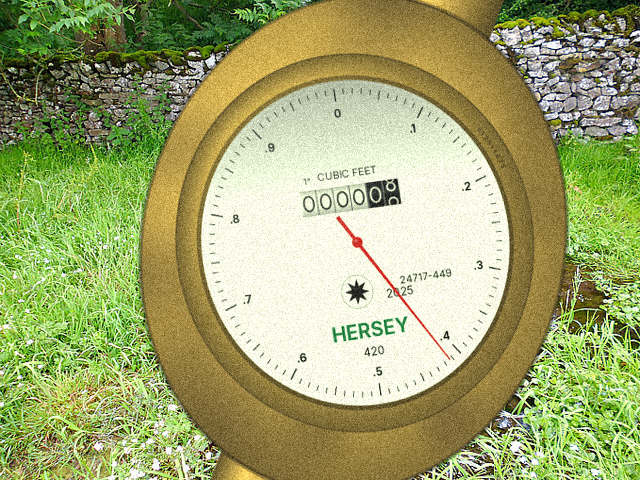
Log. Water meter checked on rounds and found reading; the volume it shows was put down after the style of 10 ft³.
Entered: 8.41 ft³
